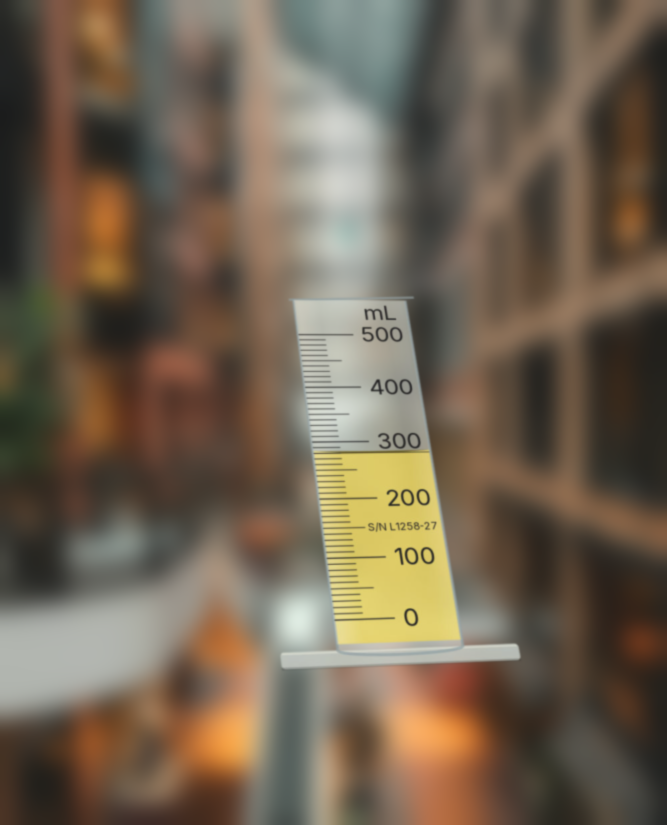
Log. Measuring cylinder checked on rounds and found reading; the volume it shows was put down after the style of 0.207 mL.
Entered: 280 mL
